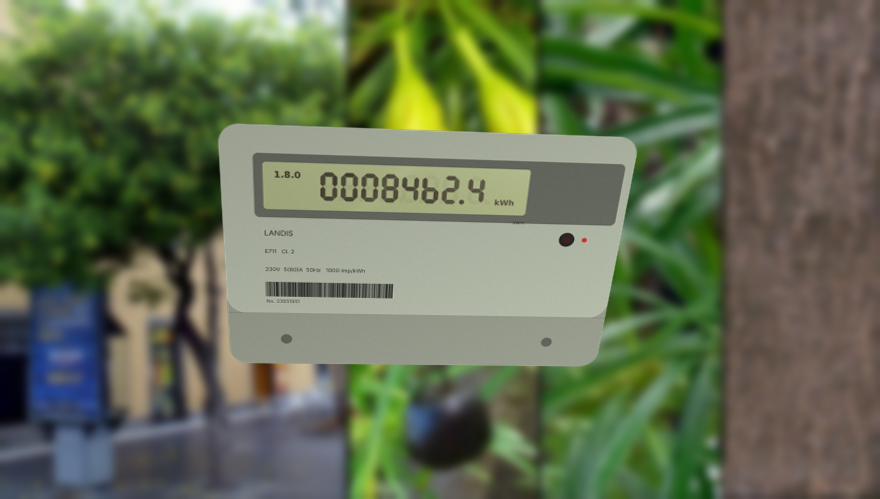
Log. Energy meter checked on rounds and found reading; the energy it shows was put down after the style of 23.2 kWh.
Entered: 8462.4 kWh
